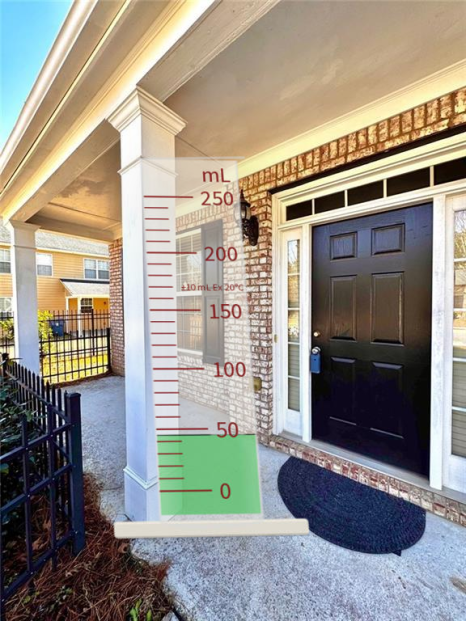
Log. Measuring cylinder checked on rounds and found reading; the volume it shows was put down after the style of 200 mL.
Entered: 45 mL
